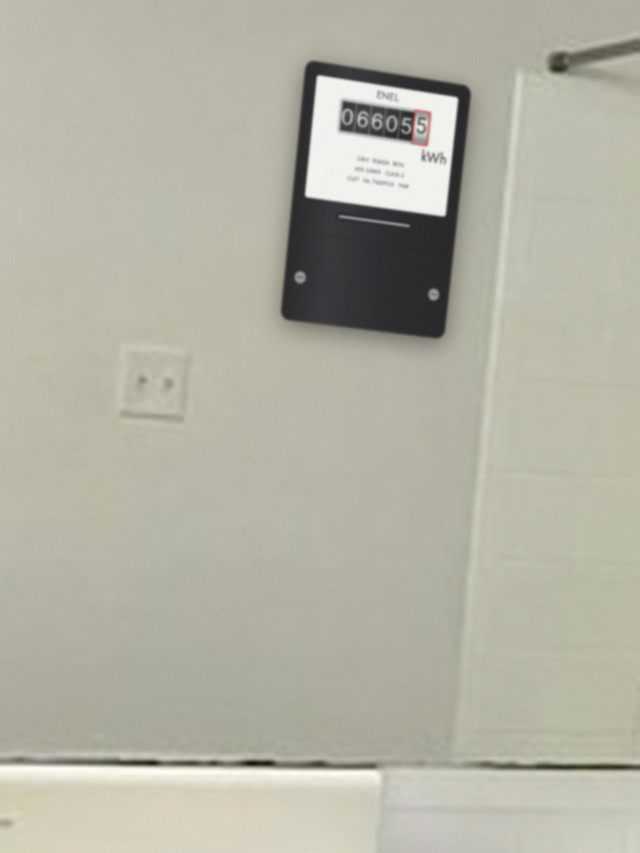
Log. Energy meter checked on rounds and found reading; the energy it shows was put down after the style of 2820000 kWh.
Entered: 6605.5 kWh
